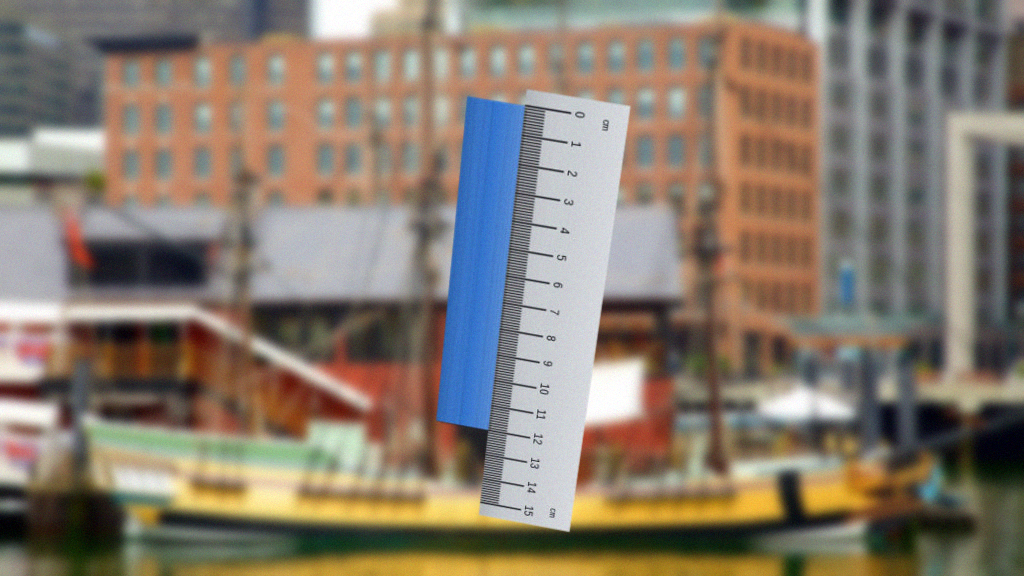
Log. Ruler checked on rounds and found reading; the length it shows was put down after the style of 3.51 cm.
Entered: 12 cm
